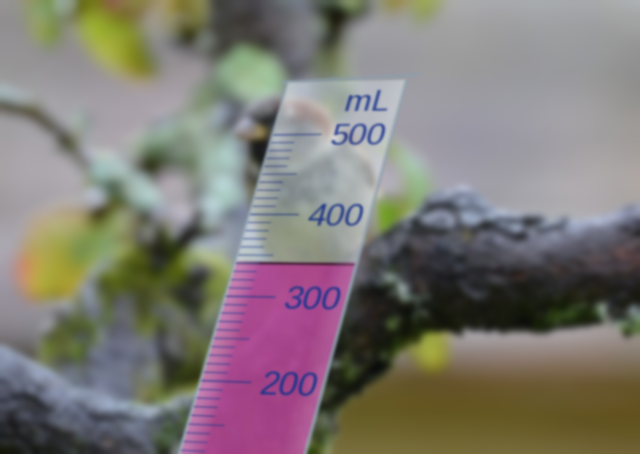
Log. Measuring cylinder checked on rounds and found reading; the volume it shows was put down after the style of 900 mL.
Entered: 340 mL
